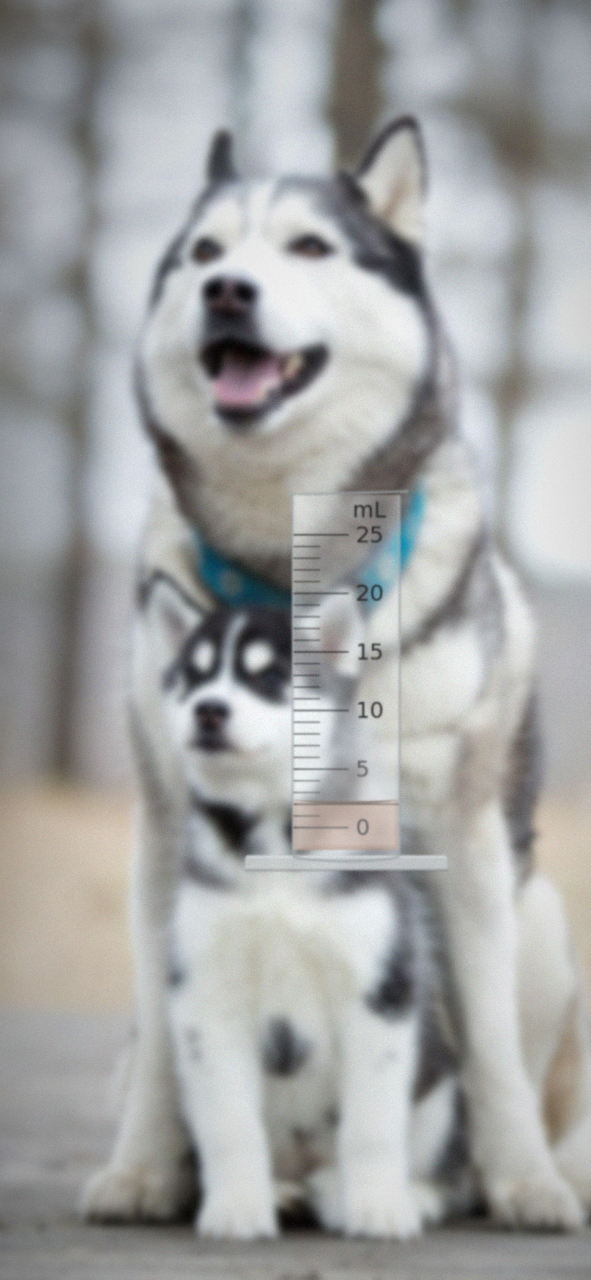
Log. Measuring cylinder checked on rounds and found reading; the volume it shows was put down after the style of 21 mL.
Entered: 2 mL
